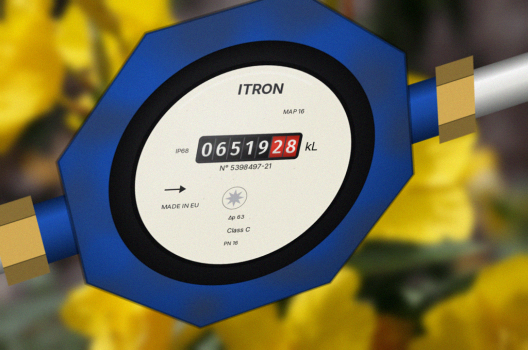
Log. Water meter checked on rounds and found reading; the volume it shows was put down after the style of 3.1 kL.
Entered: 6519.28 kL
